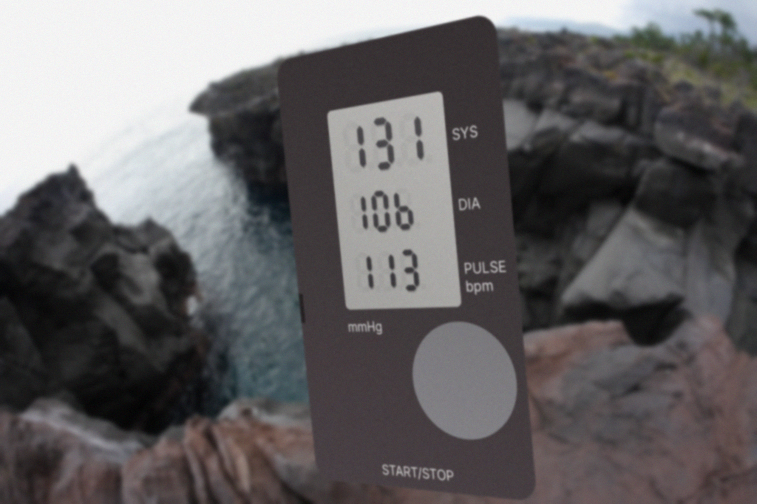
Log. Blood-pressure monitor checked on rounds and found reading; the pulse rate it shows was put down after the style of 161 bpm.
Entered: 113 bpm
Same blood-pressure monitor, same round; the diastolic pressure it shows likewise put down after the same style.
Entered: 106 mmHg
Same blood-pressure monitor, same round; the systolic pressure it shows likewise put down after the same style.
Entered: 131 mmHg
